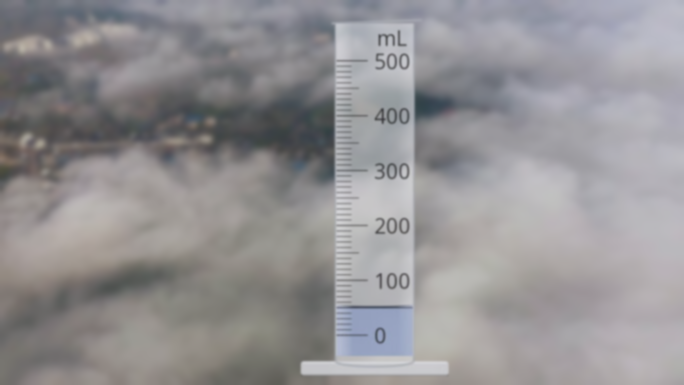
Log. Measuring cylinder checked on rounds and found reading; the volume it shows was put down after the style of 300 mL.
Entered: 50 mL
